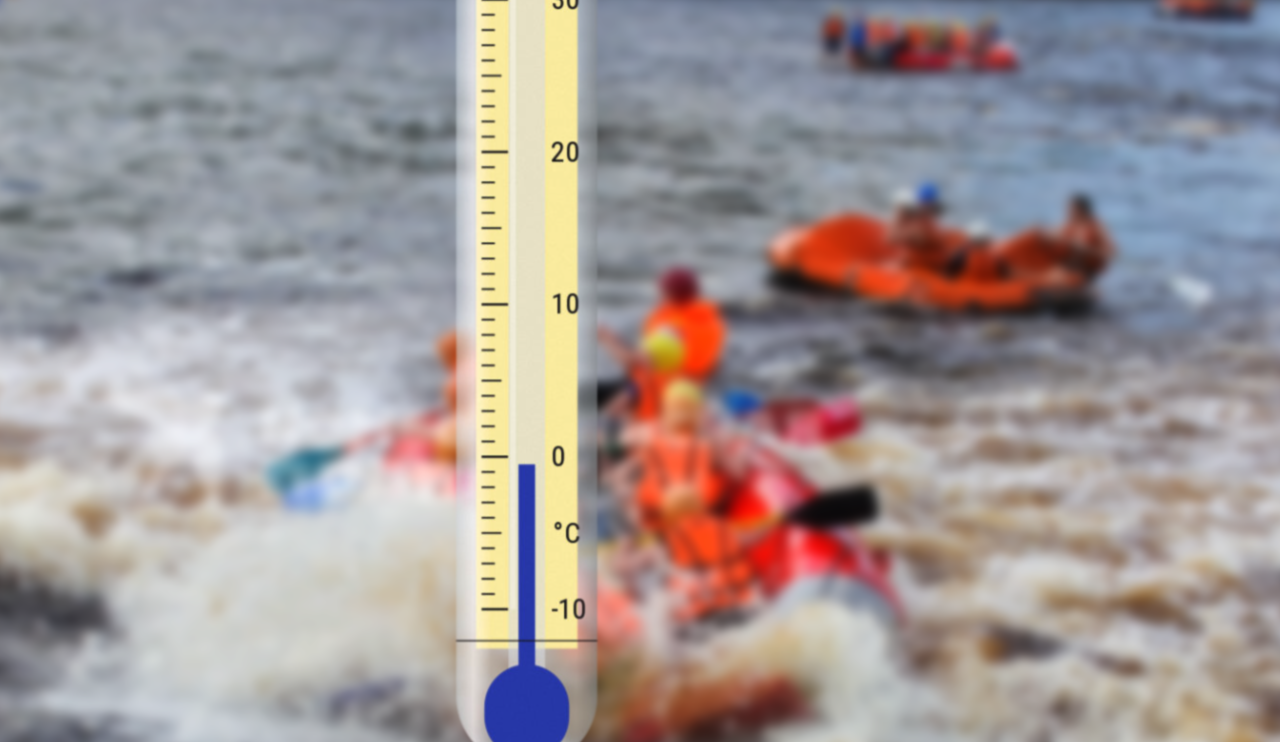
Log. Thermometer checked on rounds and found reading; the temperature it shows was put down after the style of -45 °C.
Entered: -0.5 °C
